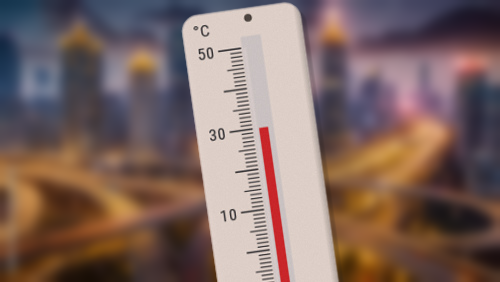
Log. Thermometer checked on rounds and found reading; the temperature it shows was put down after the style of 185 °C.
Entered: 30 °C
